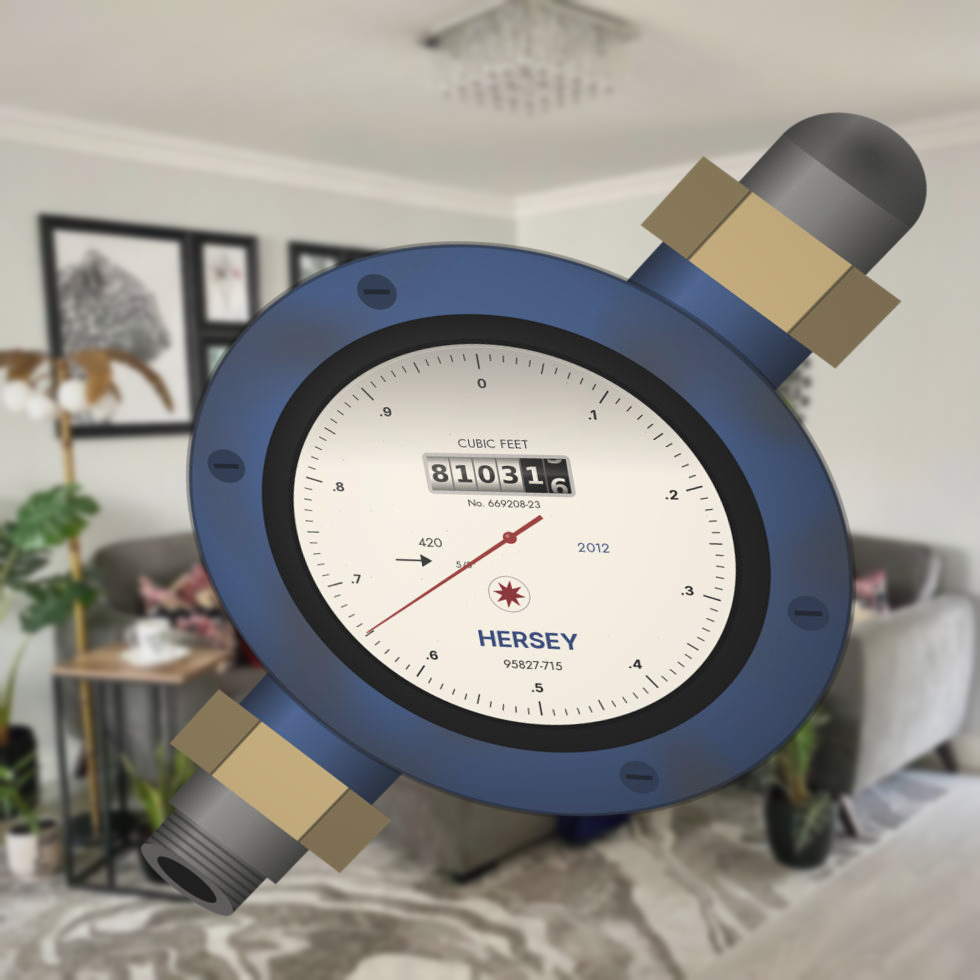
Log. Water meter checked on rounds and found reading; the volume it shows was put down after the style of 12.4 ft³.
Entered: 810315.65 ft³
